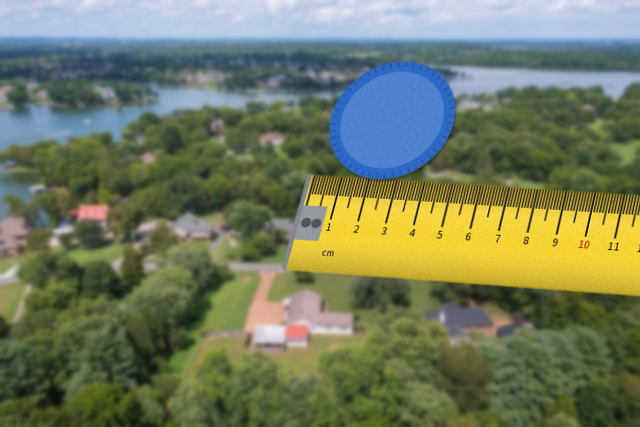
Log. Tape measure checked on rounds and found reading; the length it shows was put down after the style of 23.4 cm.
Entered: 4.5 cm
